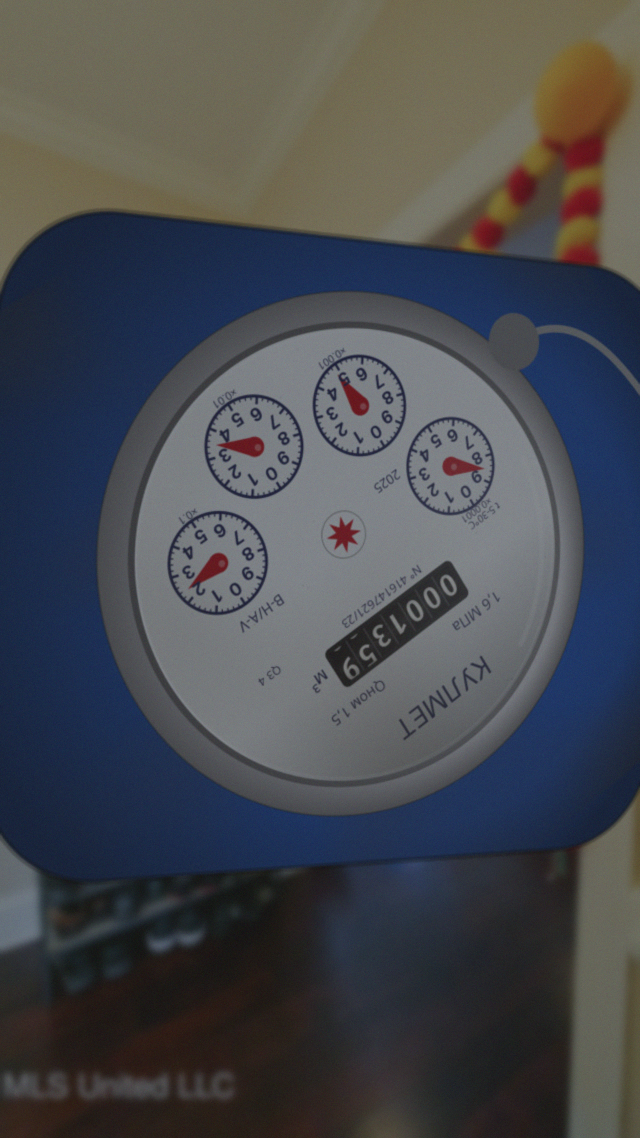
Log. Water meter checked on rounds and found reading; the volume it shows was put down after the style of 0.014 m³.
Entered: 1359.2348 m³
